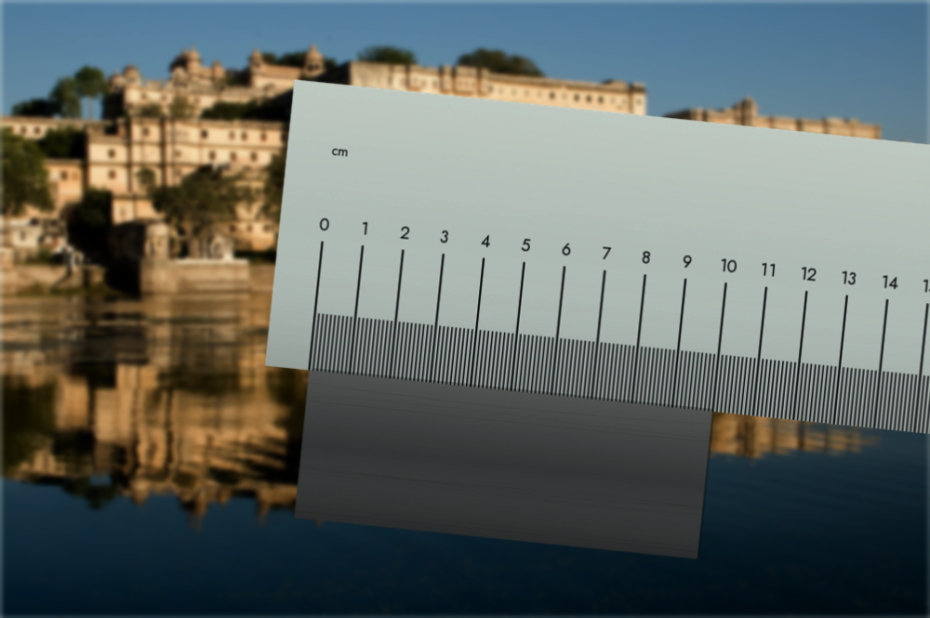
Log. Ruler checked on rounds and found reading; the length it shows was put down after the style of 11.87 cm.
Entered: 10 cm
